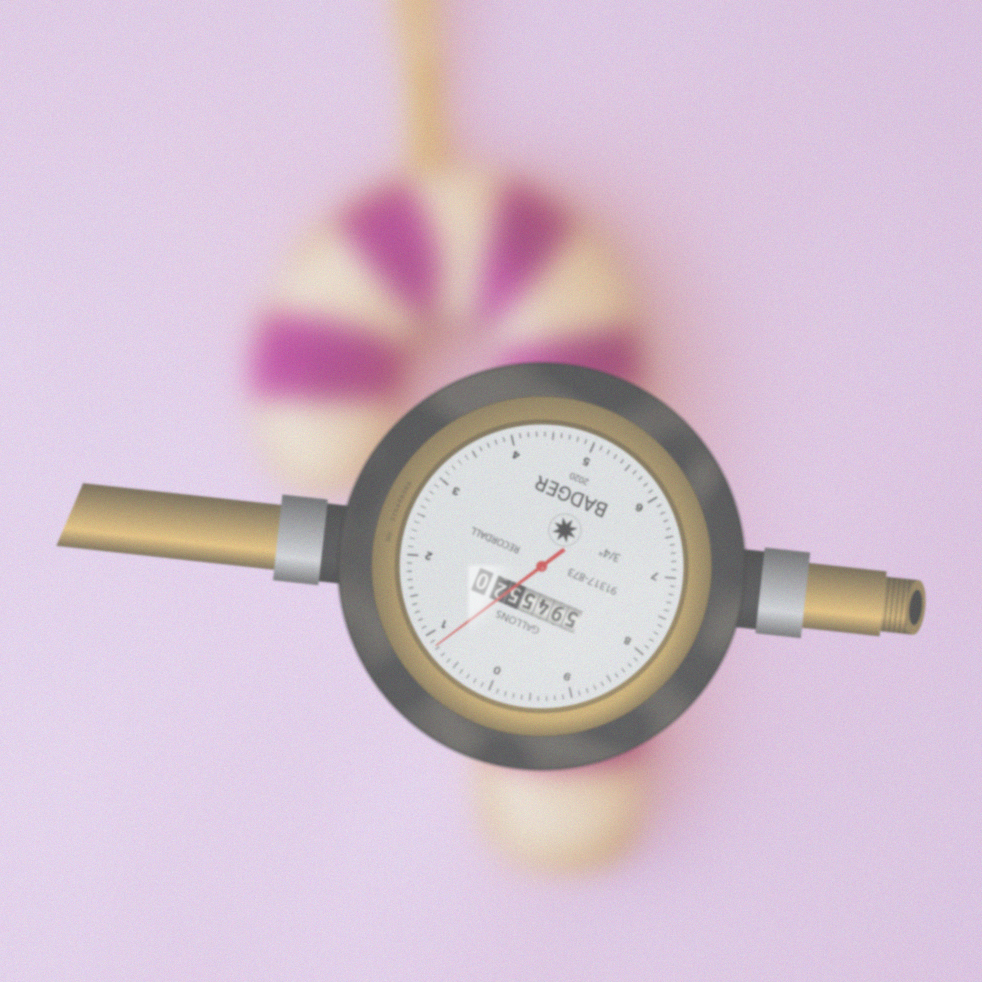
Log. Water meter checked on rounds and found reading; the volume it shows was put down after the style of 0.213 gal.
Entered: 5945520.8 gal
